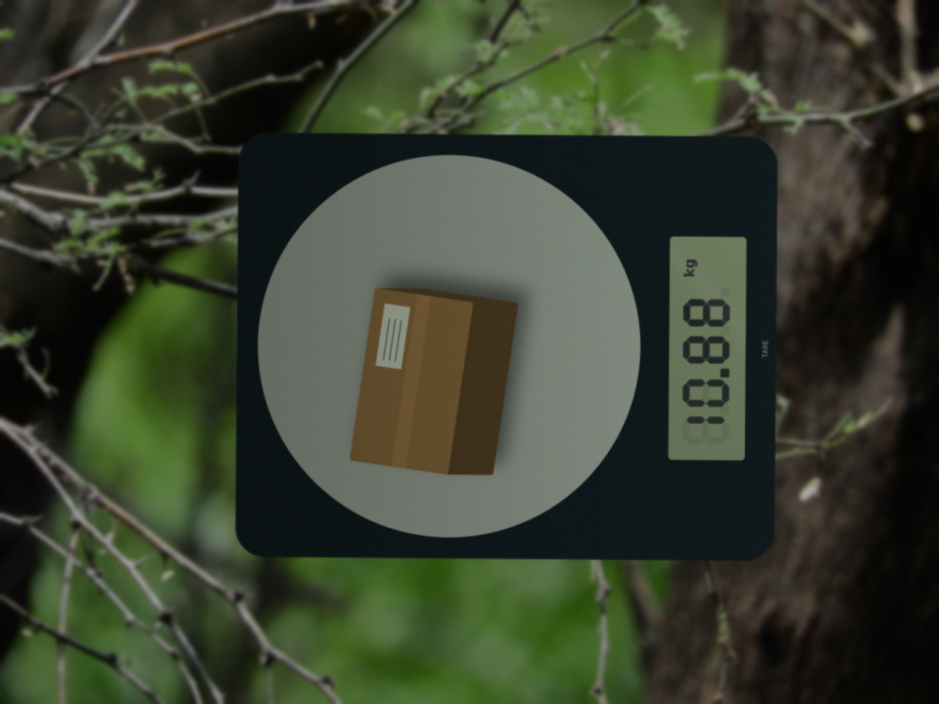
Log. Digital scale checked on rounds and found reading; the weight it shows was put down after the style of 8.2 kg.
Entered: 10.88 kg
